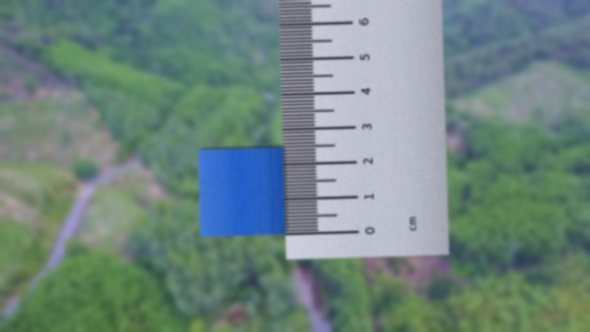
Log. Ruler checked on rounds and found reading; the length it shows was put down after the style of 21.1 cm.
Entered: 2.5 cm
